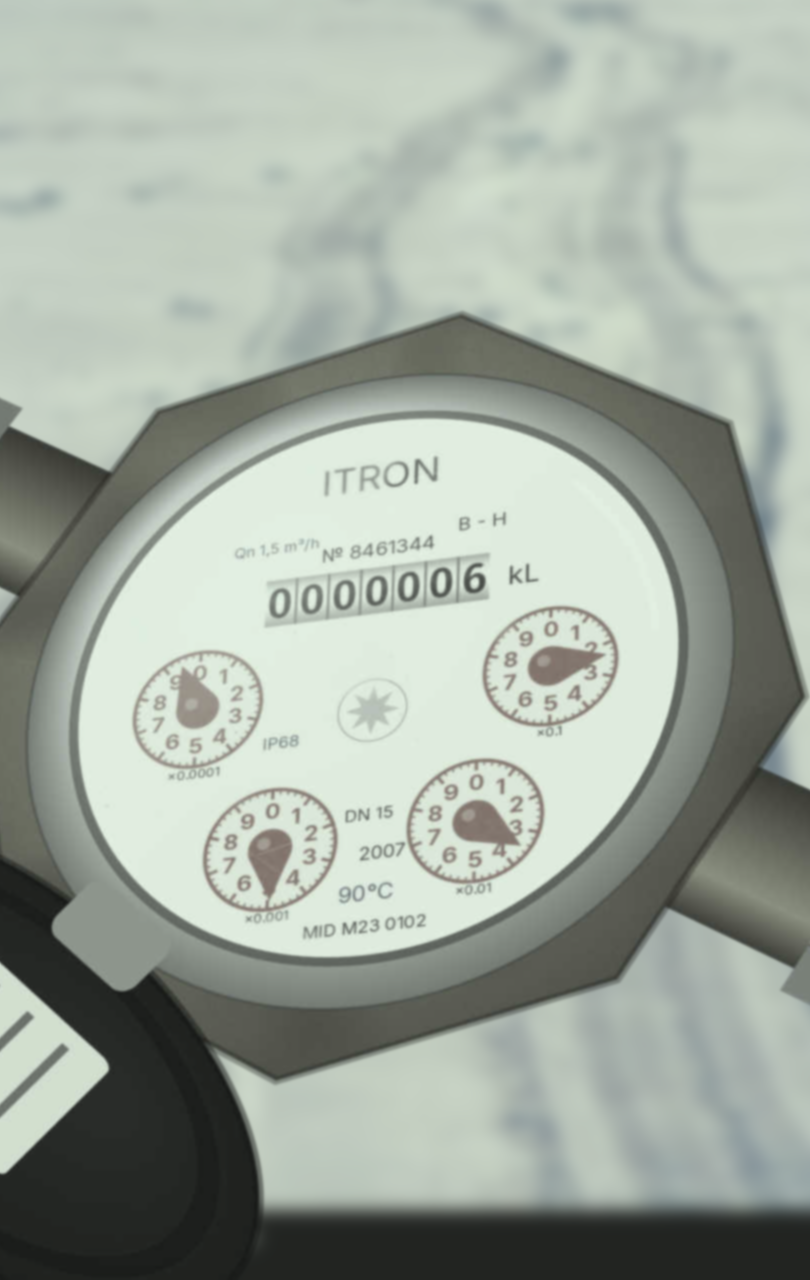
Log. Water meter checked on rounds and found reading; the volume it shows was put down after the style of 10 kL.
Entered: 6.2349 kL
